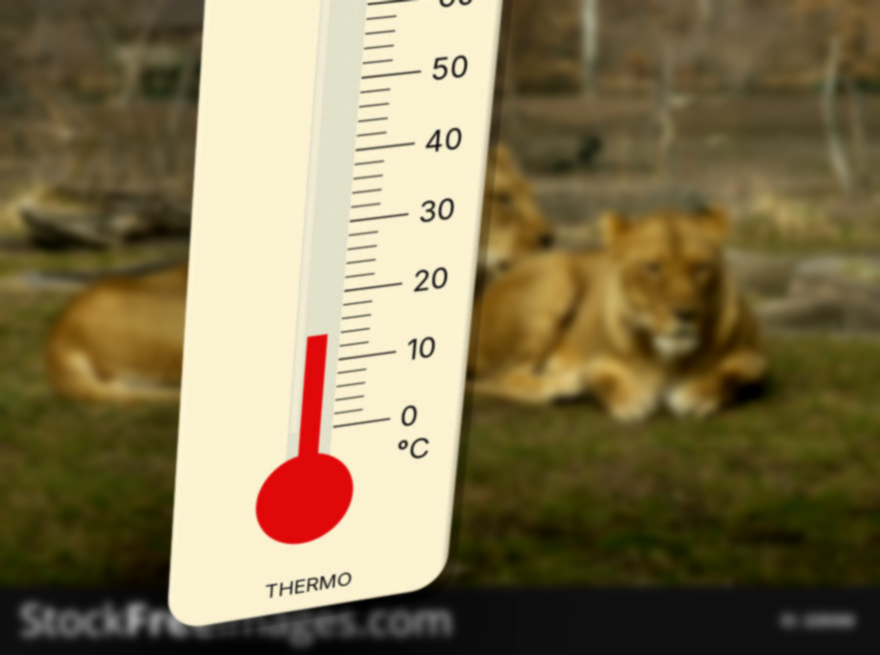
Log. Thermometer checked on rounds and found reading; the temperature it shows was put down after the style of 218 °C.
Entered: 14 °C
